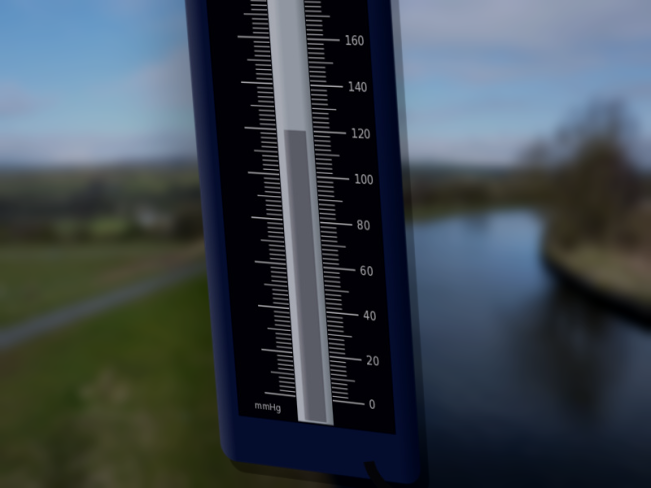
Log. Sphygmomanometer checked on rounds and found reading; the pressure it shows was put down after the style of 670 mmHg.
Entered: 120 mmHg
